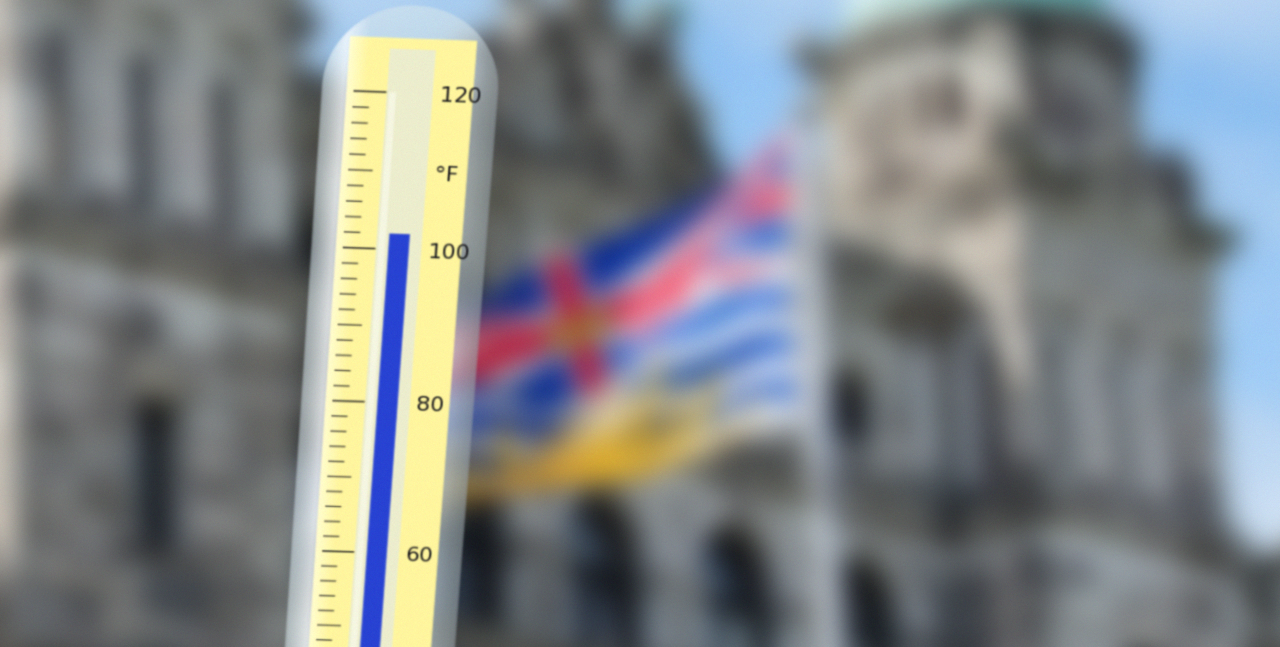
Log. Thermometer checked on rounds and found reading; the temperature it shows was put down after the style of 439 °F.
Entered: 102 °F
